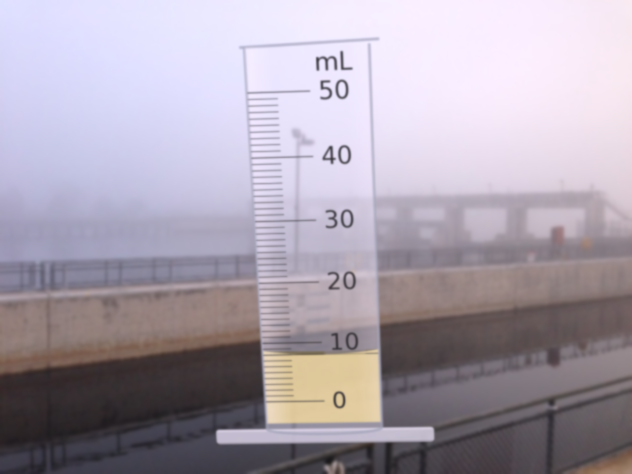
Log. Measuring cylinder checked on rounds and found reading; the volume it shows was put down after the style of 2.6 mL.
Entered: 8 mL
